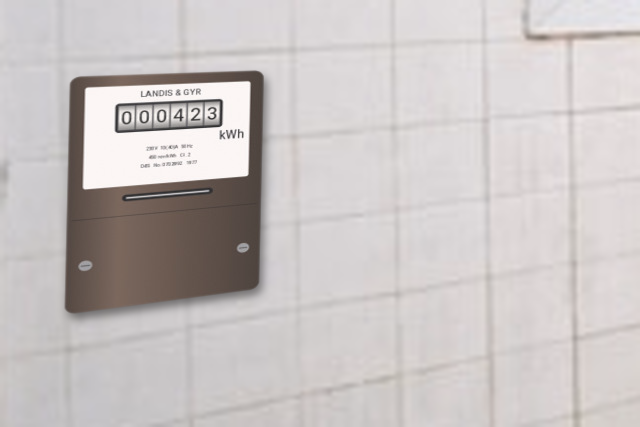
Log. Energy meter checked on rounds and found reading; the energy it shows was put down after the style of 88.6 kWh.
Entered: 423 kWh
